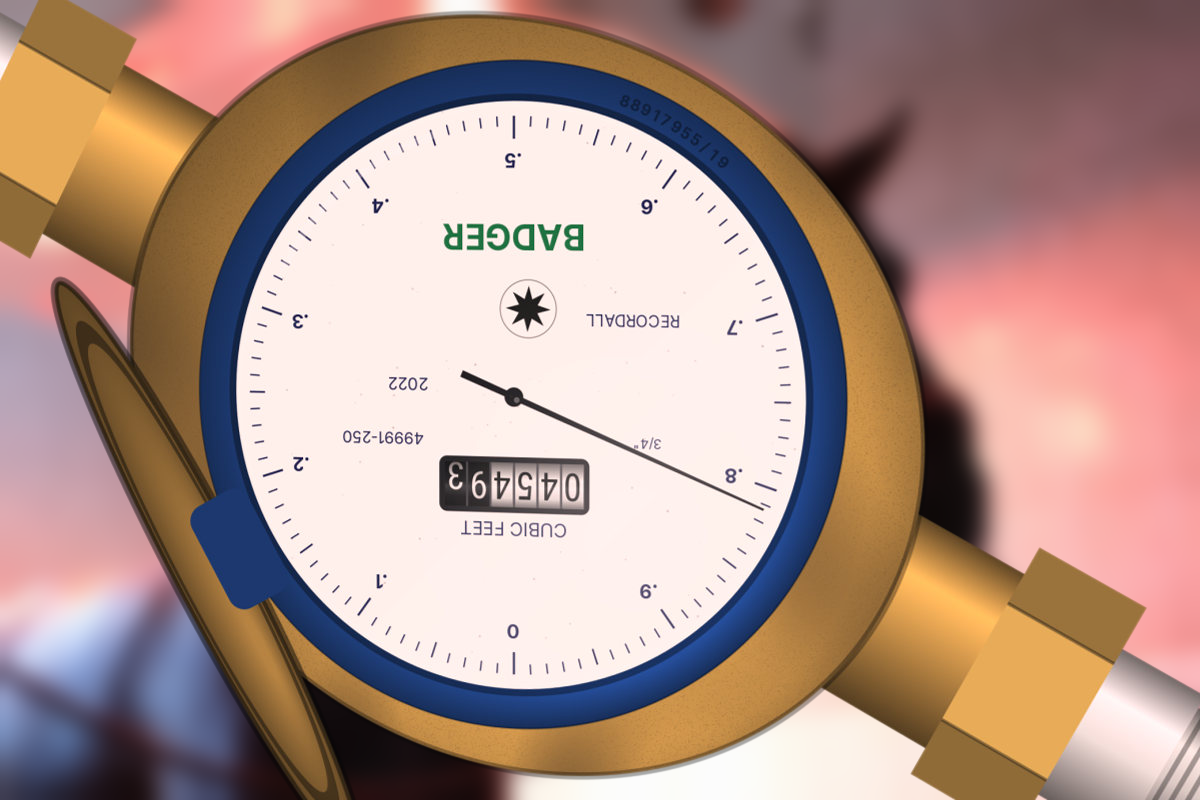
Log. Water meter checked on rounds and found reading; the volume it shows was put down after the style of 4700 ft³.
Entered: 45492.81 ft³
